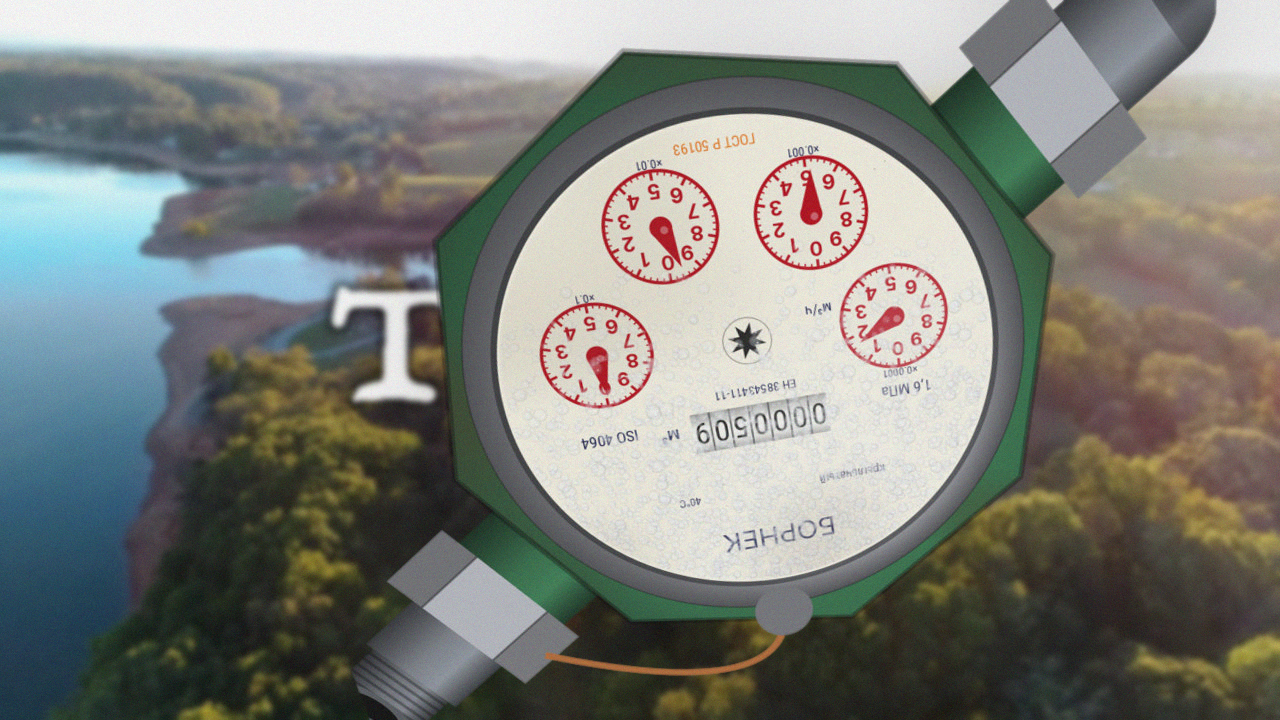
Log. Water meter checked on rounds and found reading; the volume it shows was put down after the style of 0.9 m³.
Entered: 508.9951 m³
